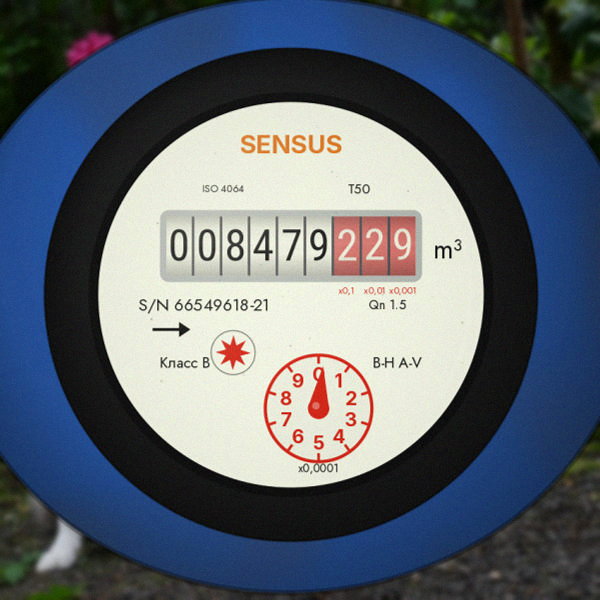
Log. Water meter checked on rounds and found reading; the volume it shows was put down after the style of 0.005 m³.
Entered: 8479.2290 m³
